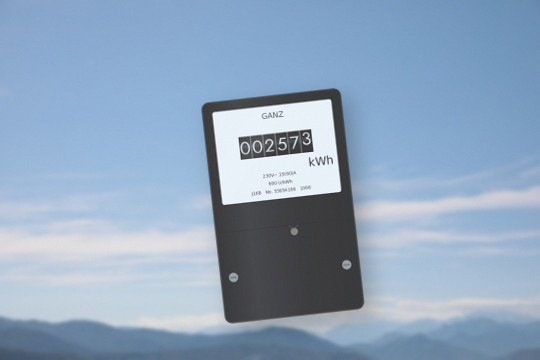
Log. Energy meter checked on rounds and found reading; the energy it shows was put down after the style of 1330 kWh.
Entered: 2573 kWh
